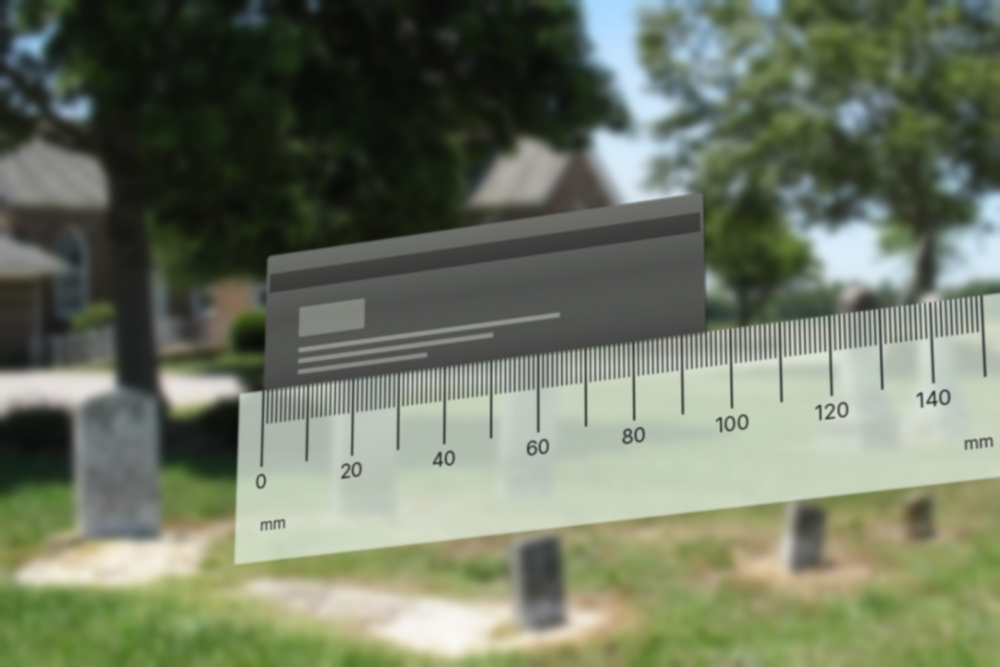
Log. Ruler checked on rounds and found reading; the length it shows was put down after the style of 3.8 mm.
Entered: 95 mm
